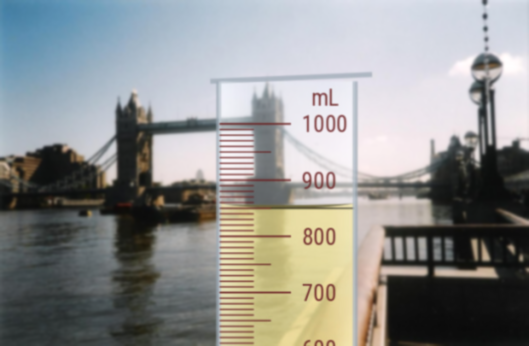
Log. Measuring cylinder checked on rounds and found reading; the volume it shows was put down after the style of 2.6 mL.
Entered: 850 mL
